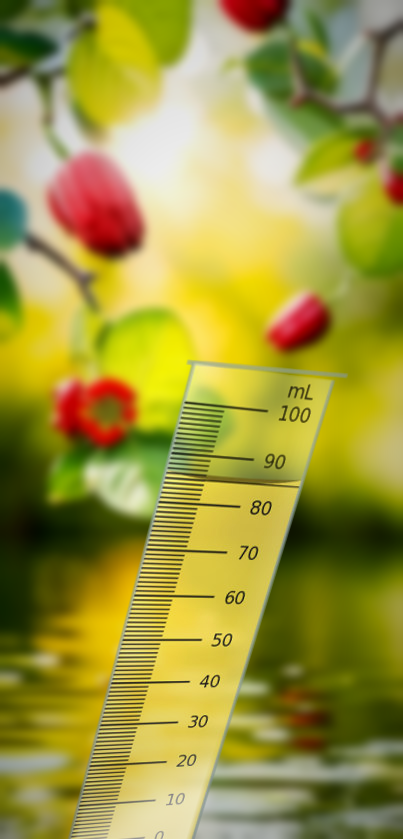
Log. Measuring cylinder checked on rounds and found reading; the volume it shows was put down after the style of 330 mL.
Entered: 85 mL
